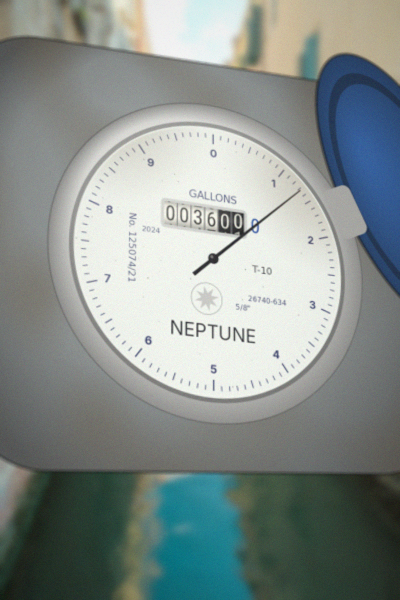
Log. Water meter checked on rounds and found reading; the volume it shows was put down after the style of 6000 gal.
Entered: 36001.3 gal
